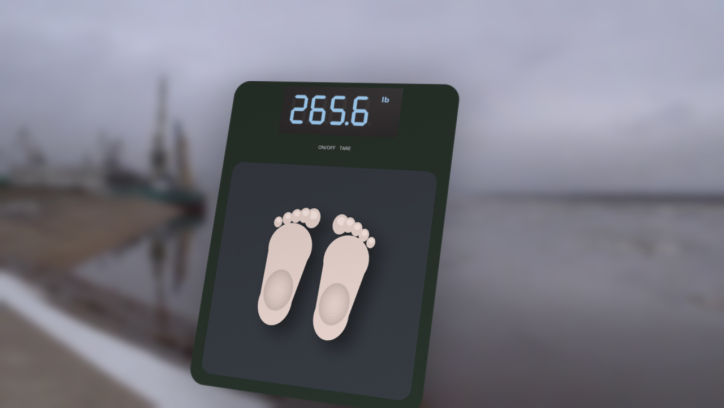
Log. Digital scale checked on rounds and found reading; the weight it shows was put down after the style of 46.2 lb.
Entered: 265.6 lb
